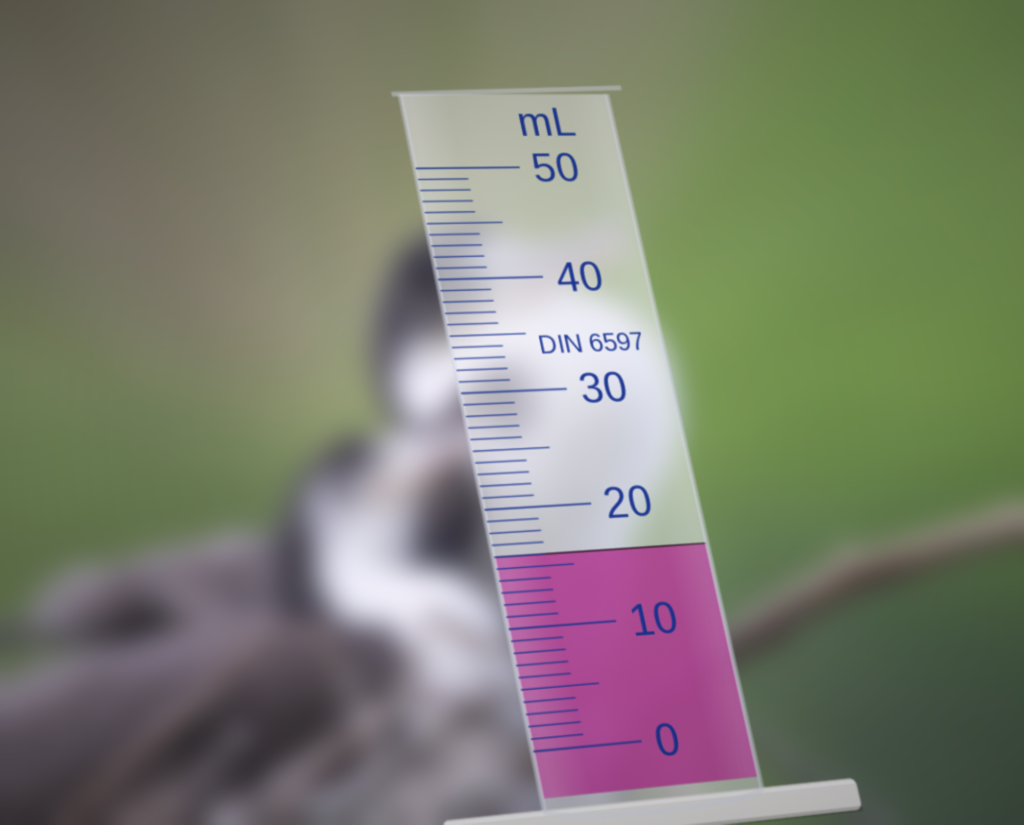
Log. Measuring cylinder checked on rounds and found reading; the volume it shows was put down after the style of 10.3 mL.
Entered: 16 mL
